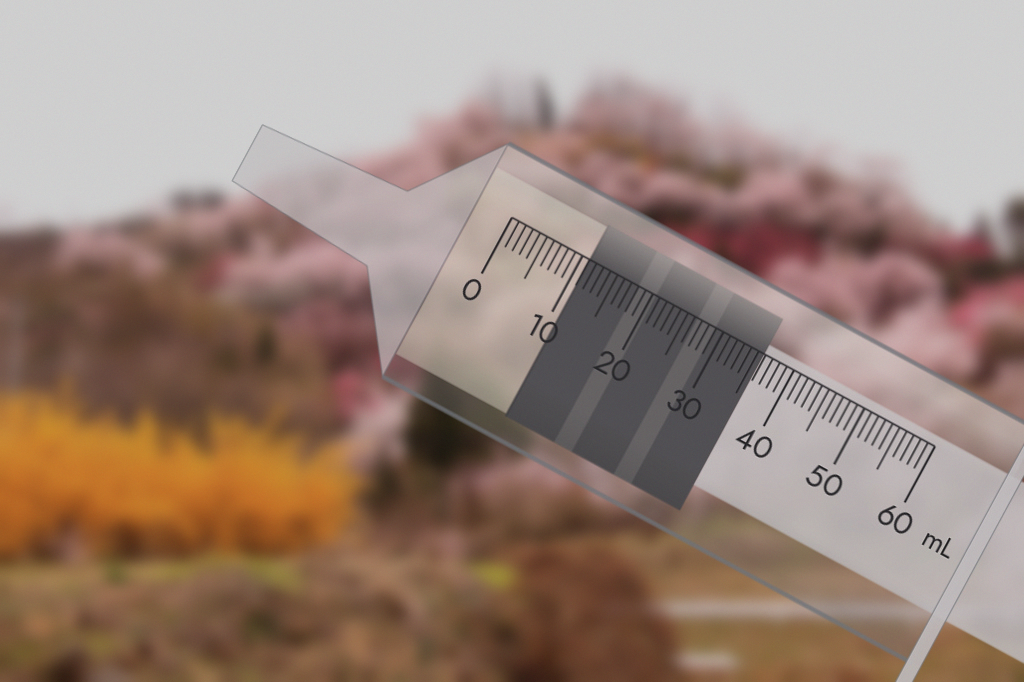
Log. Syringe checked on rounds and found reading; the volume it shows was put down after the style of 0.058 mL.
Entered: 11 mL
